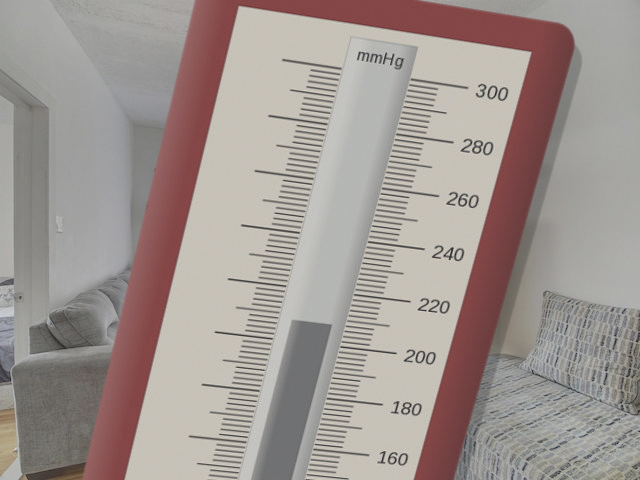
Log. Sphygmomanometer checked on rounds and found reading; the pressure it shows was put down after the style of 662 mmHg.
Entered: 208 mmHg
